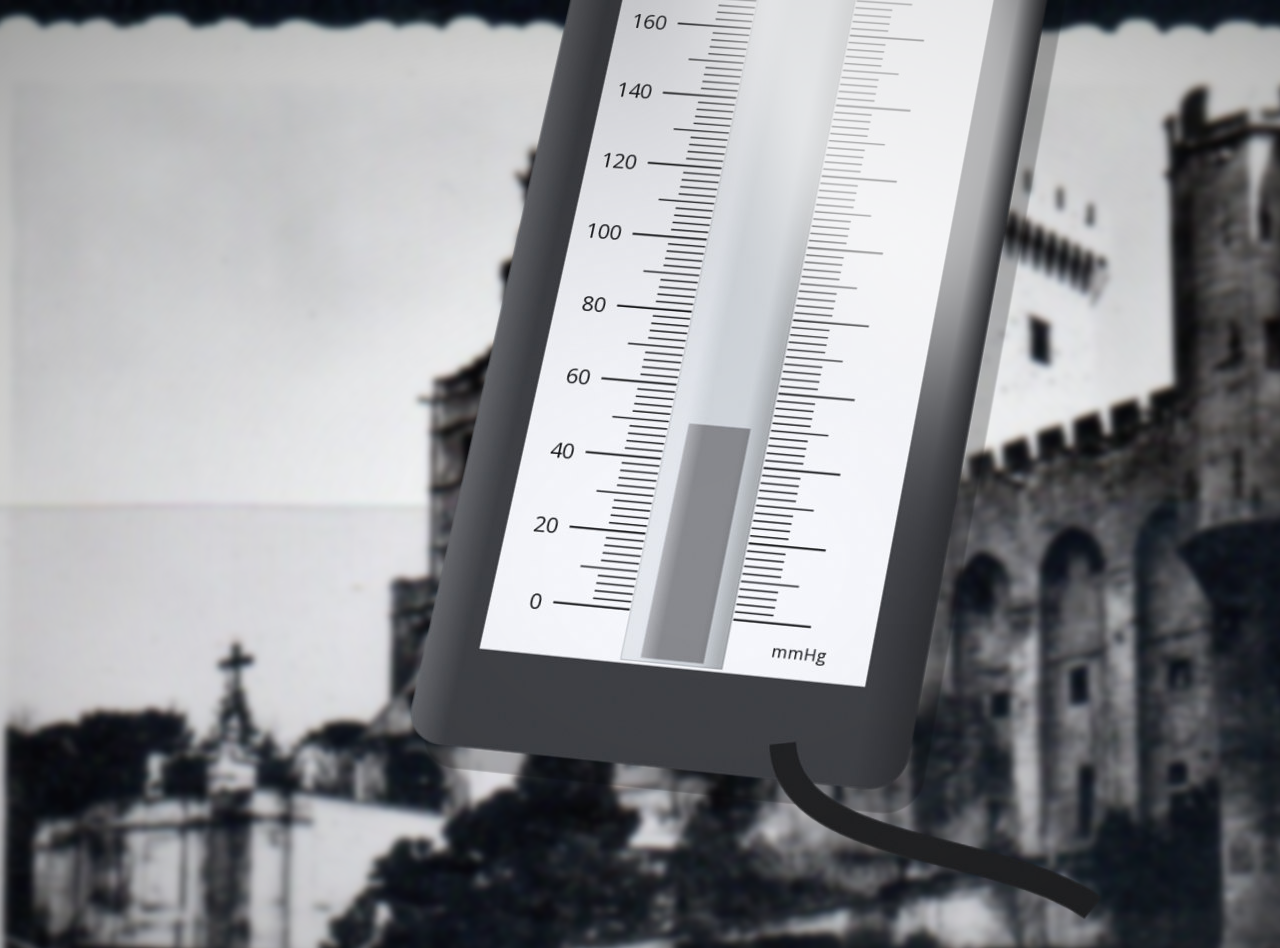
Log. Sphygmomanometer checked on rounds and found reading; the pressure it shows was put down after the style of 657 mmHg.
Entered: 50 mmHg
